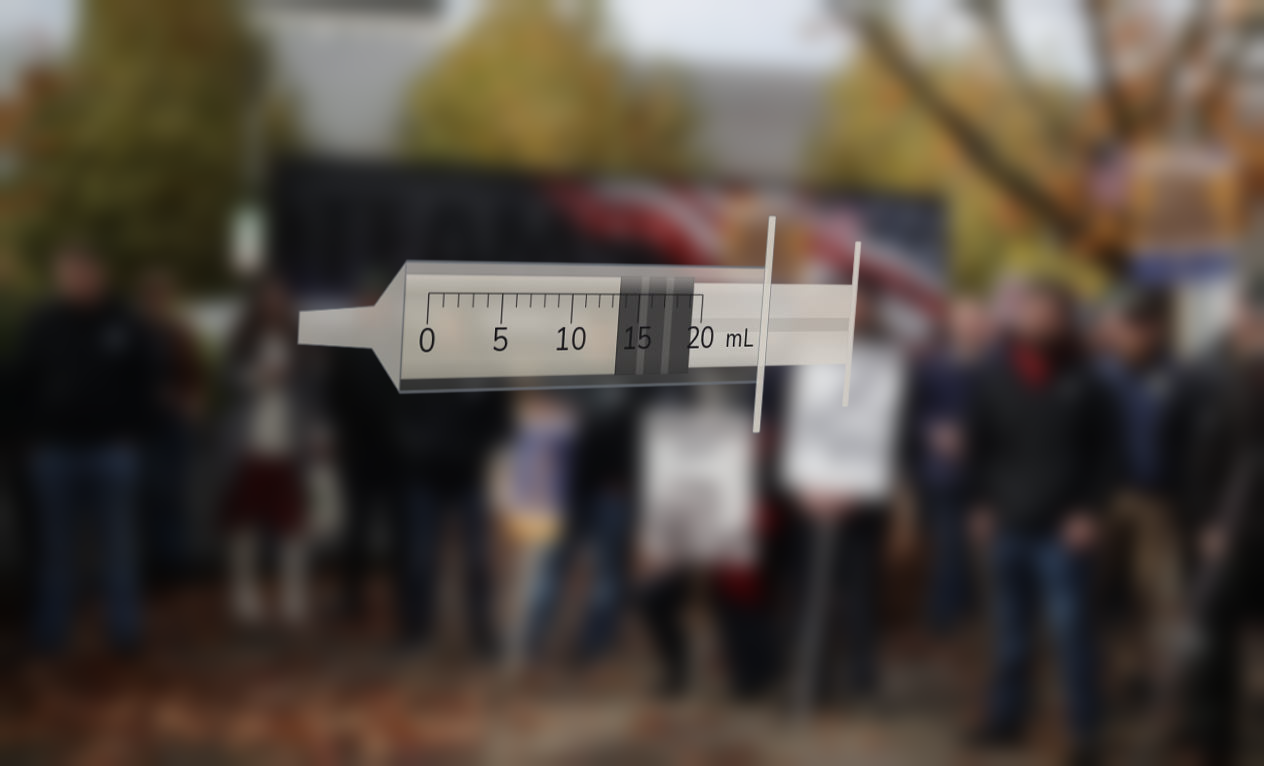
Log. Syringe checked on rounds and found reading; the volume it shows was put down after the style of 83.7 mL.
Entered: 13.5 mL
